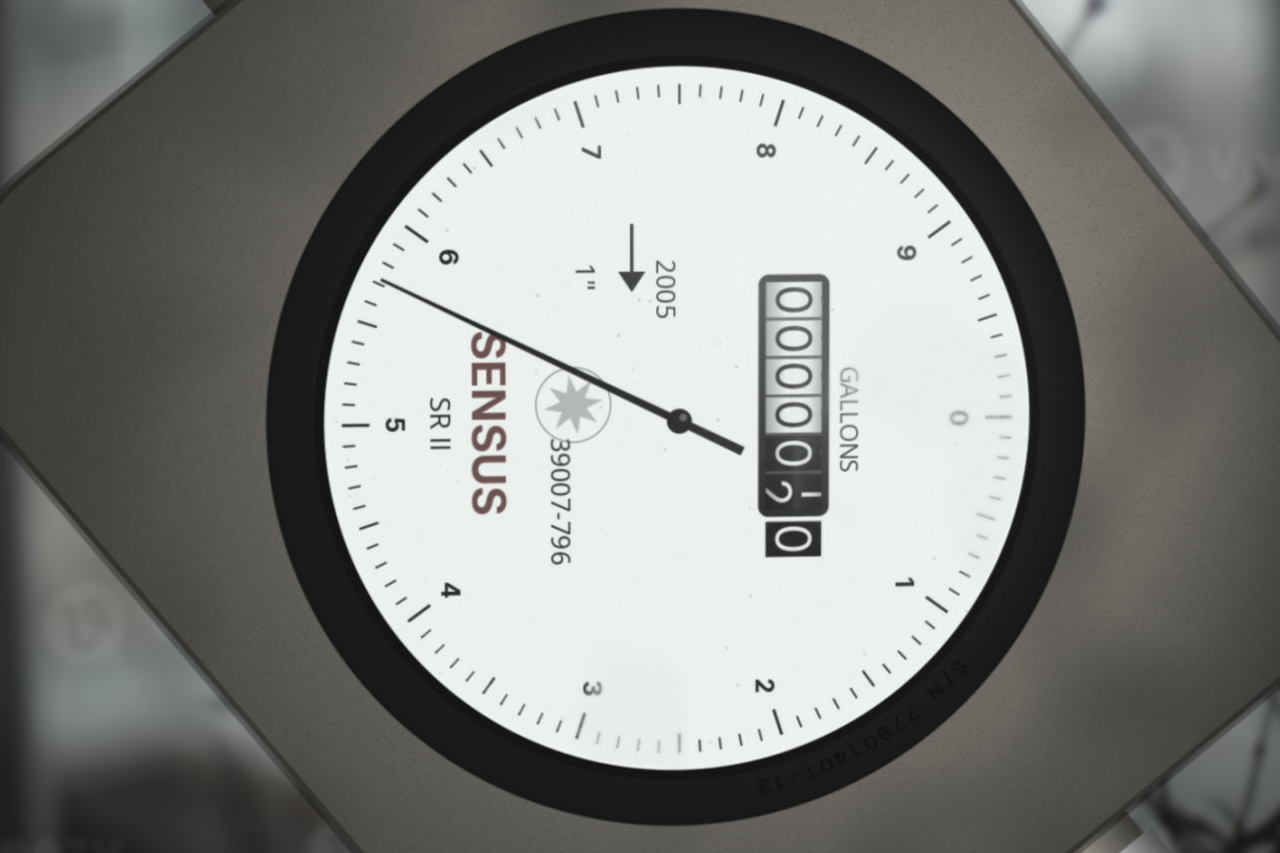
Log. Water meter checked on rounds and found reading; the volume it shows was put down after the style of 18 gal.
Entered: 15.7 gal
